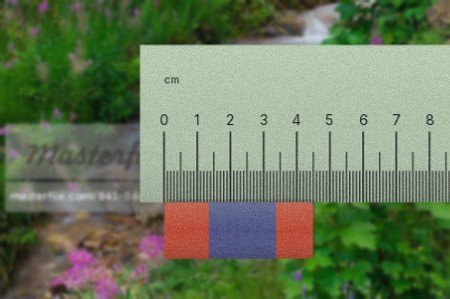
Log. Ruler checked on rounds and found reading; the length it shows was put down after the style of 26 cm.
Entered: 4.5 cm
